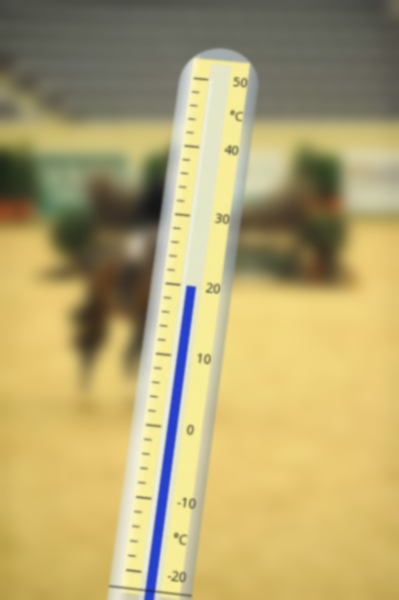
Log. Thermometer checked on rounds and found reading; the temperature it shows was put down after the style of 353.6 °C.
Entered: 20 °C
